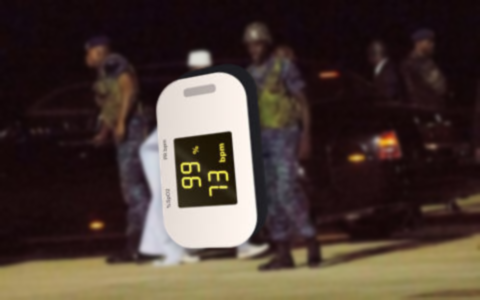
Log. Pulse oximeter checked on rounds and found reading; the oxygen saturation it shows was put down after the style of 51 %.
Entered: 99 %
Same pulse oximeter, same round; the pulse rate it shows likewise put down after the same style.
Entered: 73 bpm
